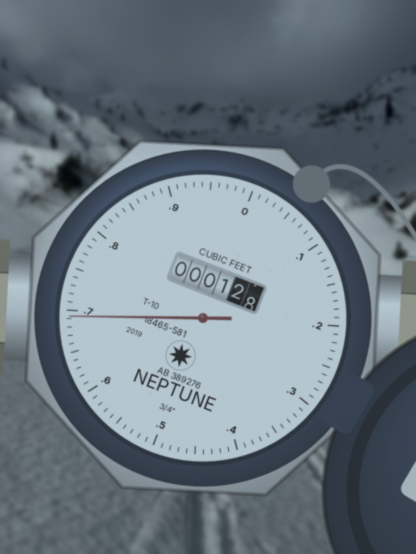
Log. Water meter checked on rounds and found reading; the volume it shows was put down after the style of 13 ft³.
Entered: 127.69 ft³
